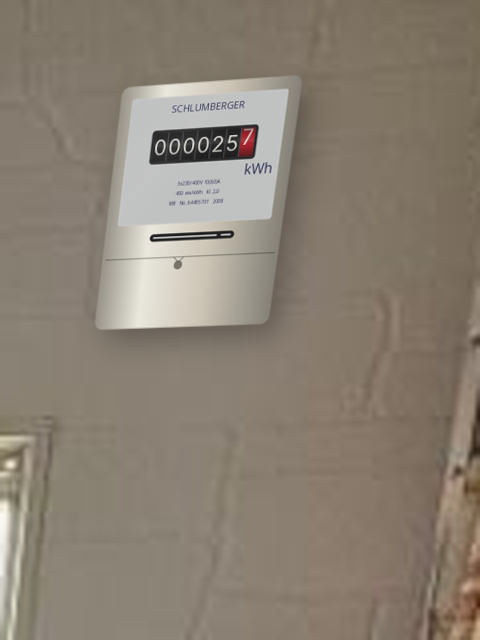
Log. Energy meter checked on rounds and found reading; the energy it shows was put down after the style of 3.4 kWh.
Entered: 25.7 kWh
